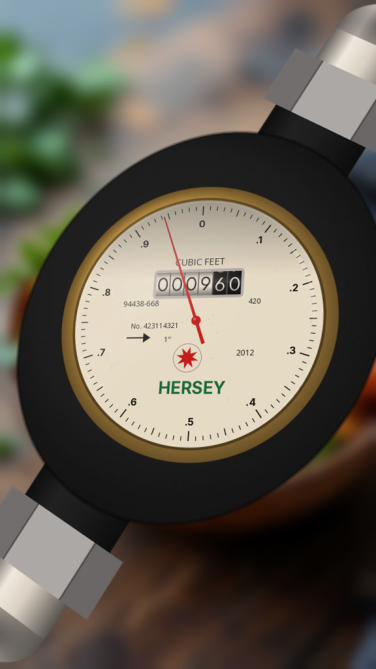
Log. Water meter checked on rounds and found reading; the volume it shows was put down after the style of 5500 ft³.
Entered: 959.94 ft³
